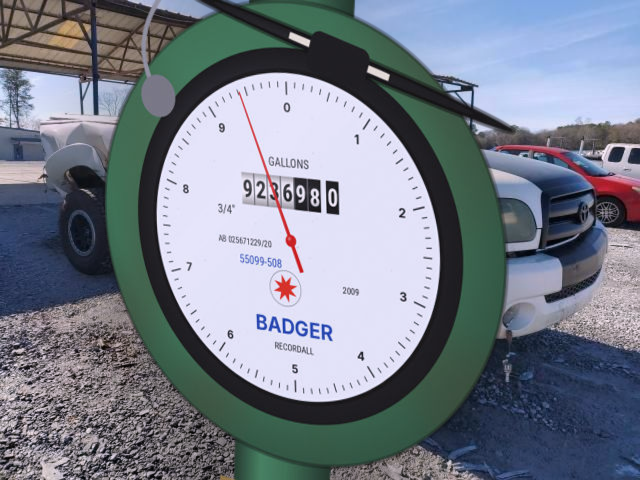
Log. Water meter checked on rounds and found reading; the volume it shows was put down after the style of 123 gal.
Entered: 9236979.4 gal
